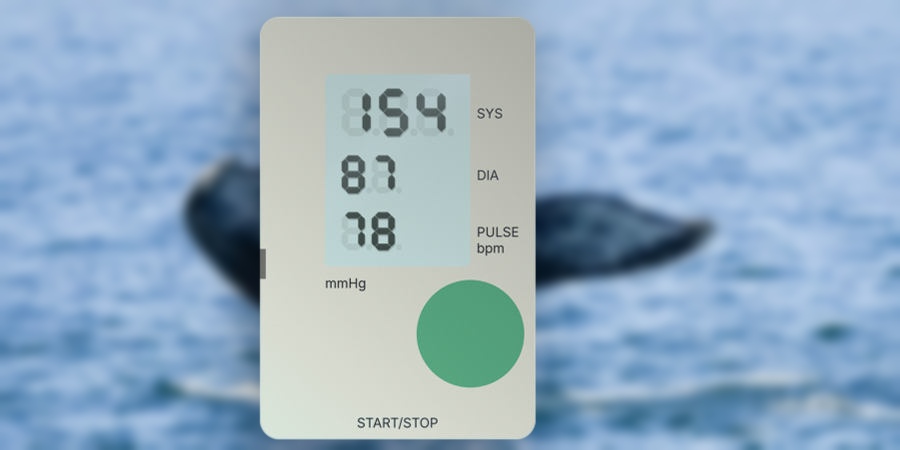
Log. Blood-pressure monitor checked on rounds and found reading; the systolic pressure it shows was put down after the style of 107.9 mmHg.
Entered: 154 mmHg
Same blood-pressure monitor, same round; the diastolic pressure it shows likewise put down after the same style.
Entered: 87 mmHg
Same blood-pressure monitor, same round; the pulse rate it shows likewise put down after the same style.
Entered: 78 bpm
